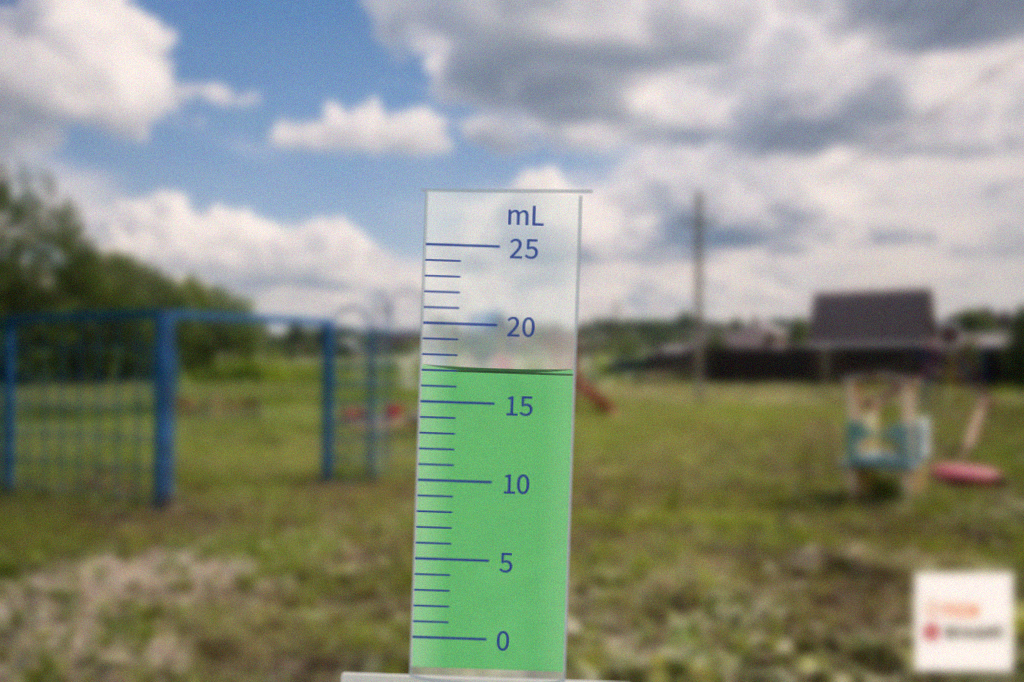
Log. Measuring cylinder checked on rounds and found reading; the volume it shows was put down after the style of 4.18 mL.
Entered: 17 mL
